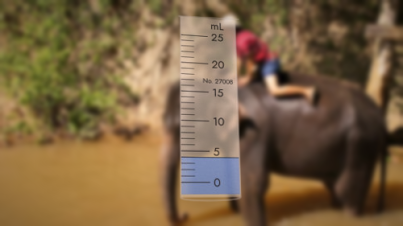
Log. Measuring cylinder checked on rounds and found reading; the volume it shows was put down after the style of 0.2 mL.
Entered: 4 mL
